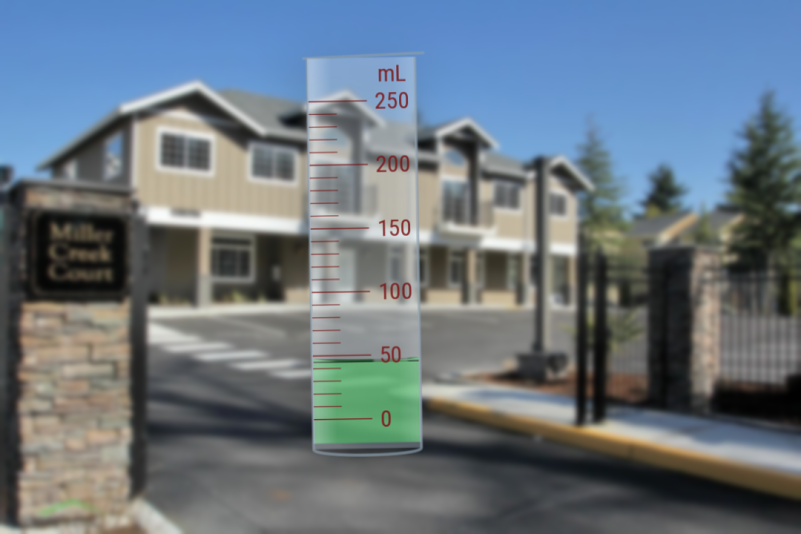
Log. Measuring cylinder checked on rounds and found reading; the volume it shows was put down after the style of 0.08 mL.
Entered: 45 mL
